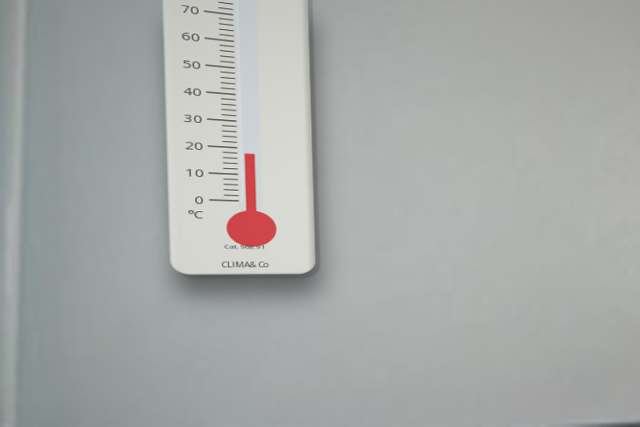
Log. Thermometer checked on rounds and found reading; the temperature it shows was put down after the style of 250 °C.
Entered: 18 °C
